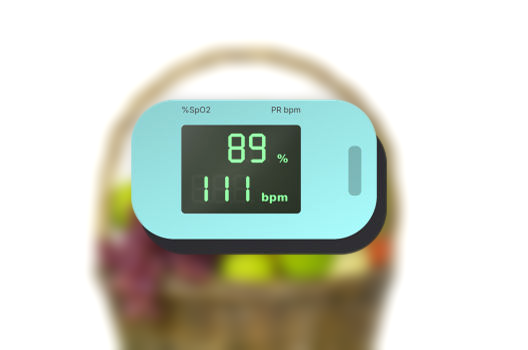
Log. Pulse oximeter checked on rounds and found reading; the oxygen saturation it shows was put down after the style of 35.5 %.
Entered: 89 %
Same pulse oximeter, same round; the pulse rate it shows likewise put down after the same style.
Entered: 111 bpm
